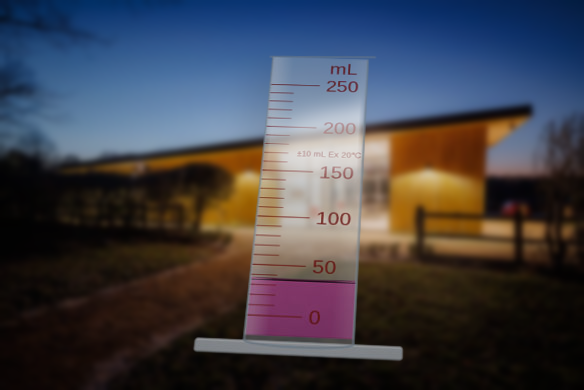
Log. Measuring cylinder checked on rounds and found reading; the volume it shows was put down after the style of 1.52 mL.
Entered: 35 mL
